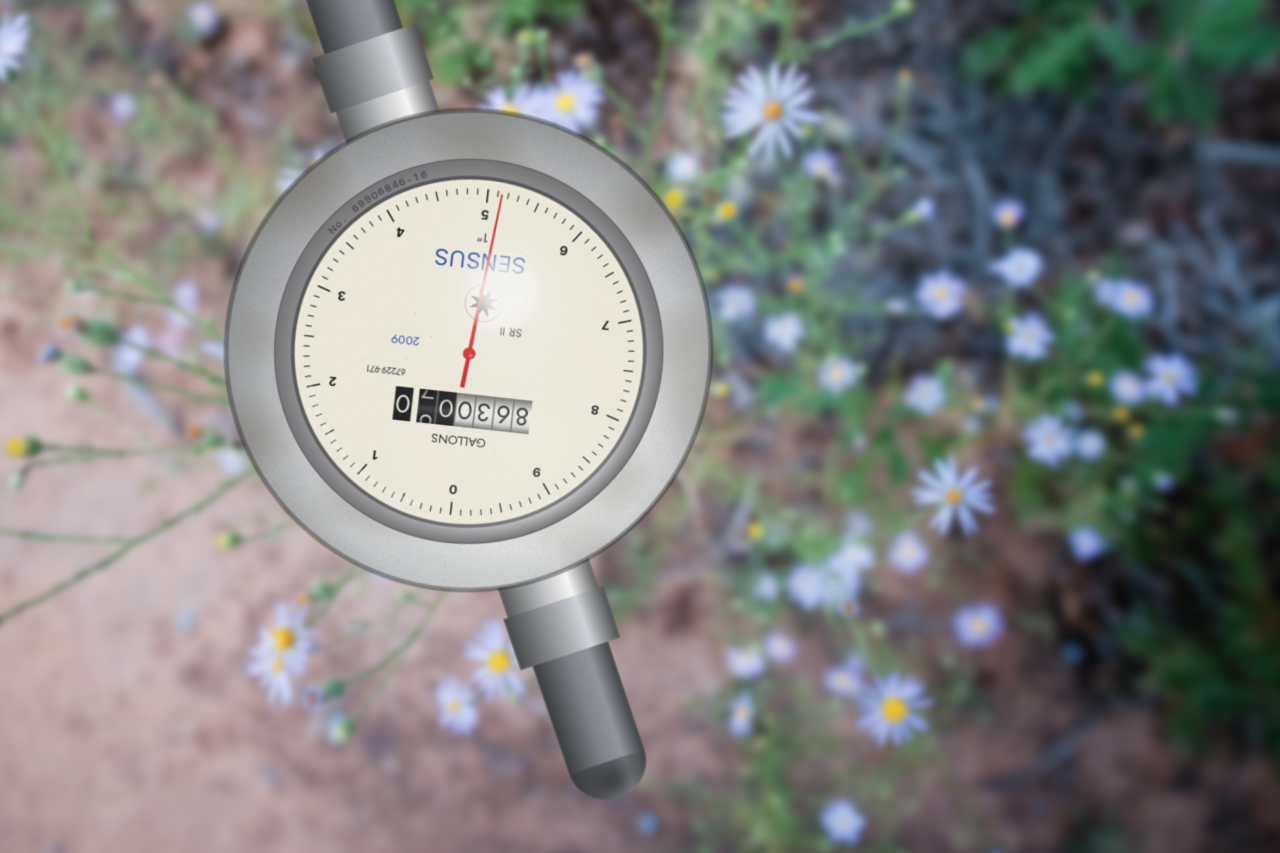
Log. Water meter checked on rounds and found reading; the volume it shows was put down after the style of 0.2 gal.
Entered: 8630065.1 gal
